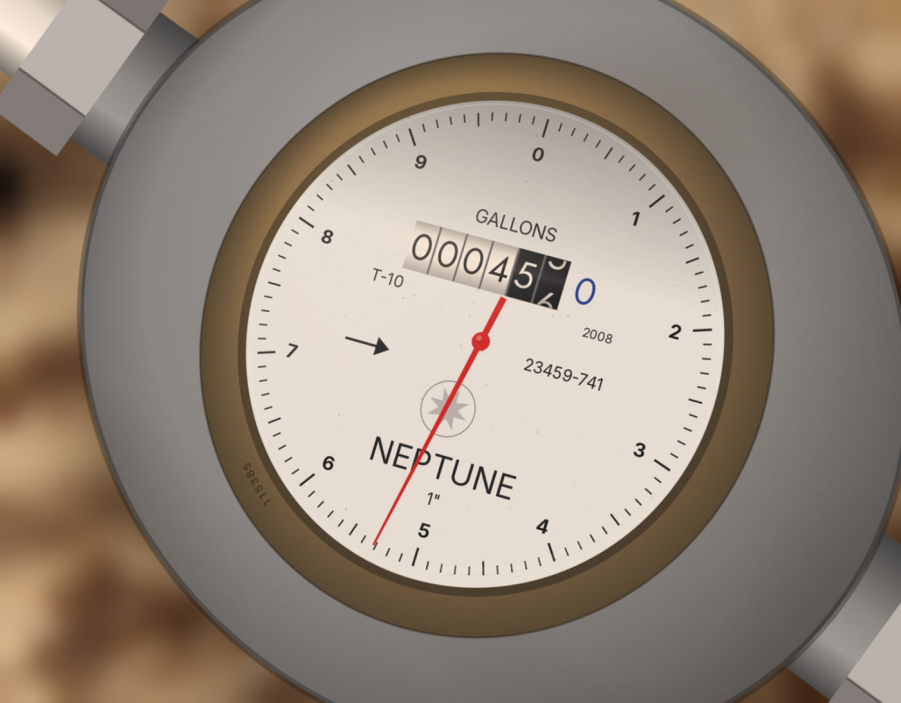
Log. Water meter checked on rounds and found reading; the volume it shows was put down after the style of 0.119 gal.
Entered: 4555.3 gal
